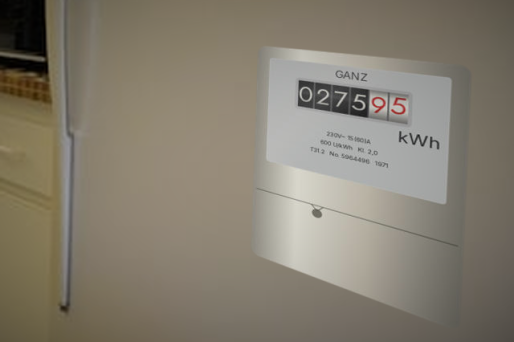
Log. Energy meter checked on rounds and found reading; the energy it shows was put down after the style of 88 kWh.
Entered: 275.95 kWh
